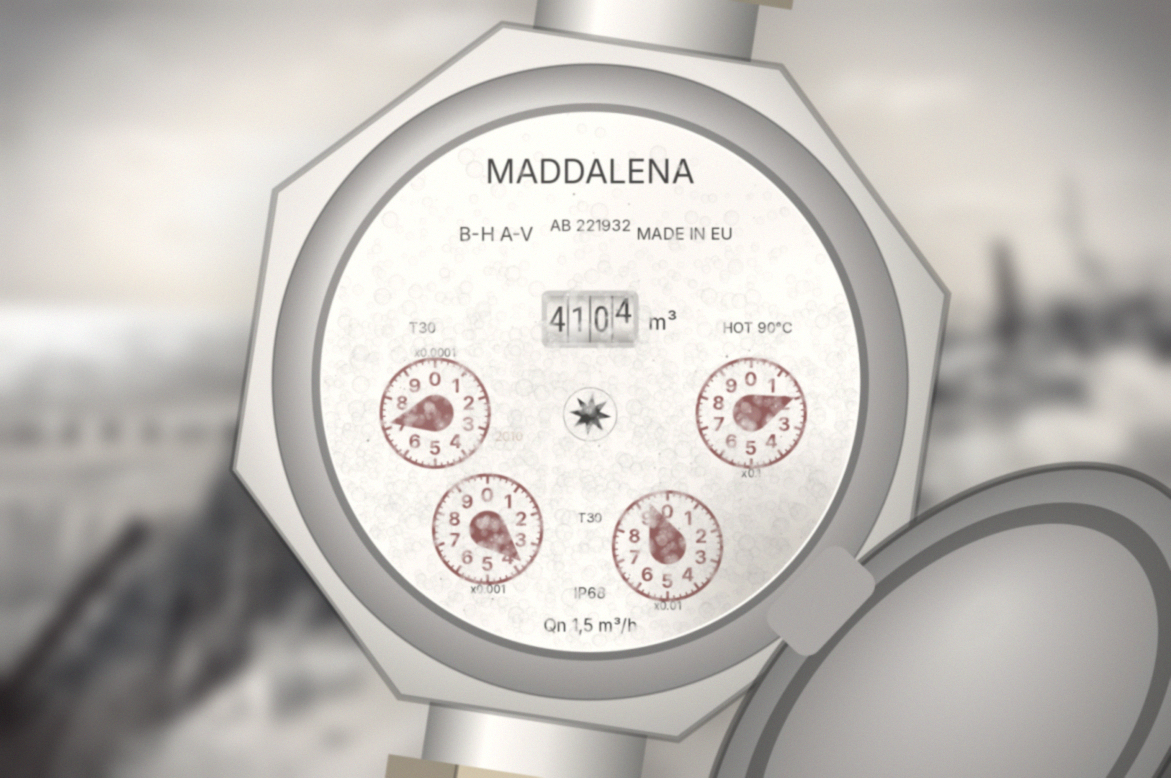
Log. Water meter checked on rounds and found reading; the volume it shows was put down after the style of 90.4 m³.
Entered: 4104.1937 m³
